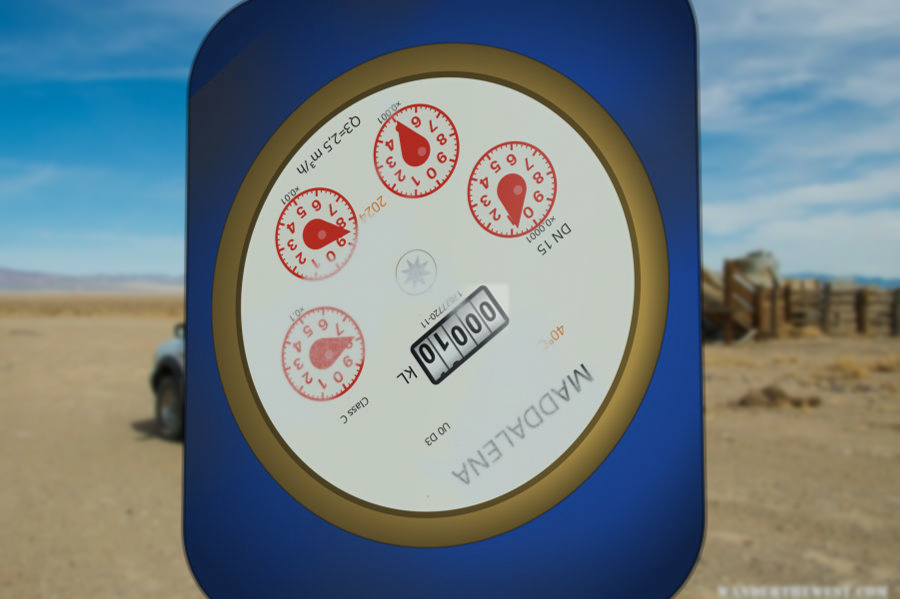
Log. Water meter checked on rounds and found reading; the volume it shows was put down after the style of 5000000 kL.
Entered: 9.7850 kL
